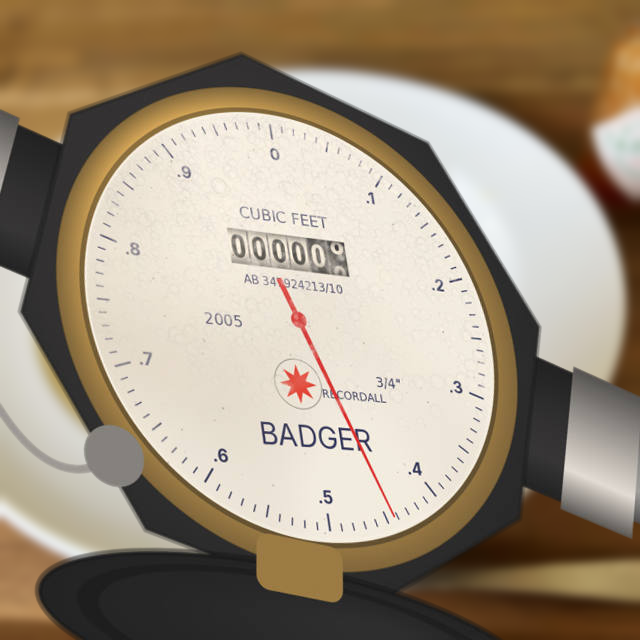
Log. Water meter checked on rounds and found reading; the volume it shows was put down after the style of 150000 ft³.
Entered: 8.44 ft³
